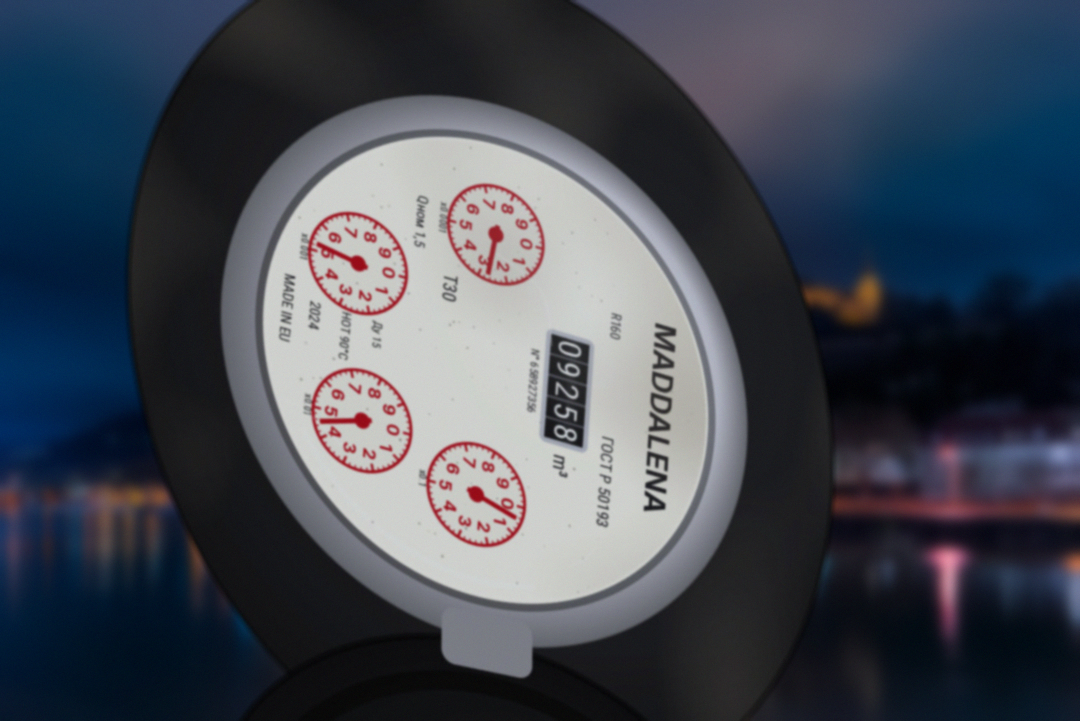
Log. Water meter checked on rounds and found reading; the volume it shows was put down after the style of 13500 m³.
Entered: 9258.0452 m³
